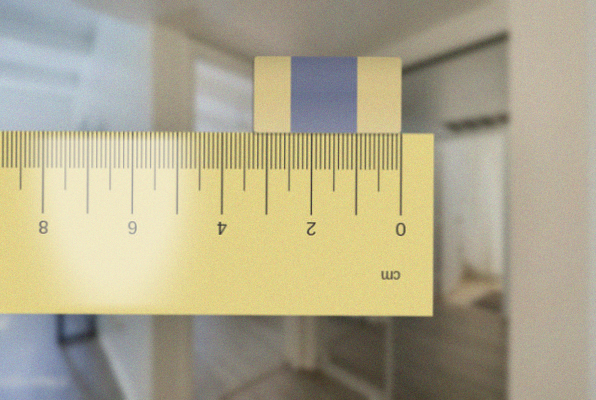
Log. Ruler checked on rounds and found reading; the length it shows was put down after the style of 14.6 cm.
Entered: 3.3 cm
